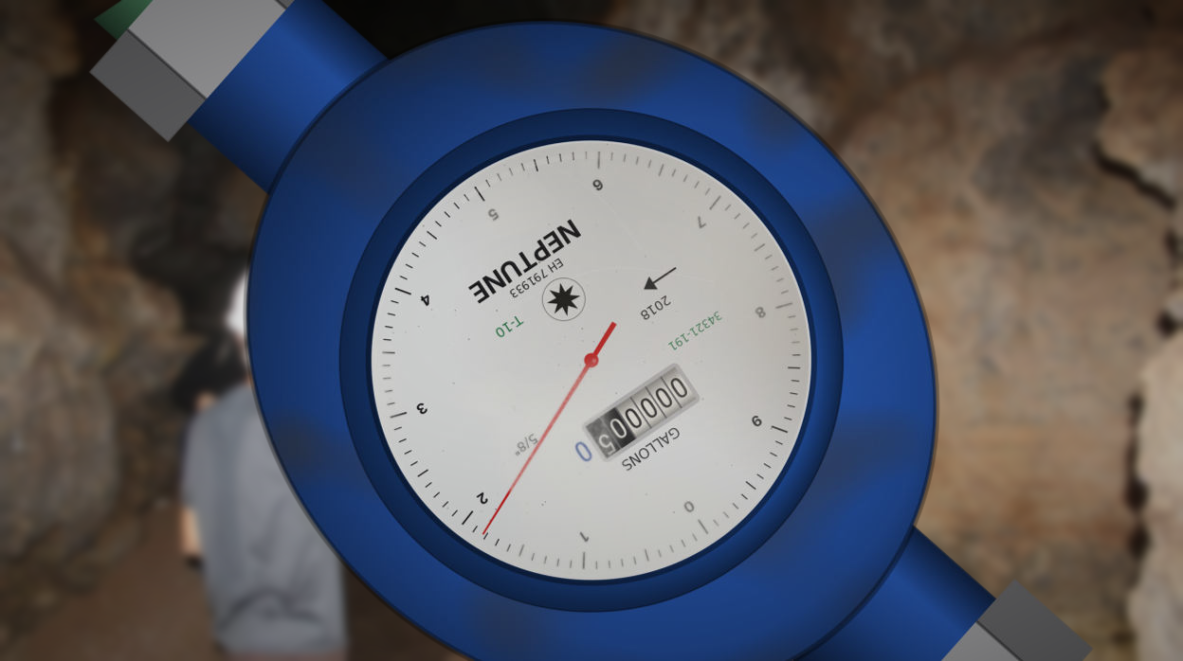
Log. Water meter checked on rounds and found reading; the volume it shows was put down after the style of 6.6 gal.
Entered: 51.8 gal
